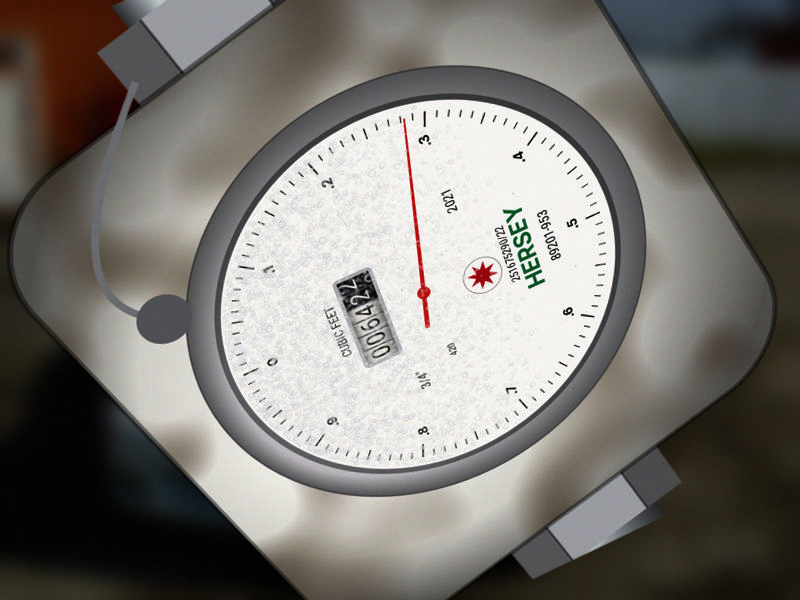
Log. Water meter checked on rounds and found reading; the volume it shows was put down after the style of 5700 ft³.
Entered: 6422.28 ft³
